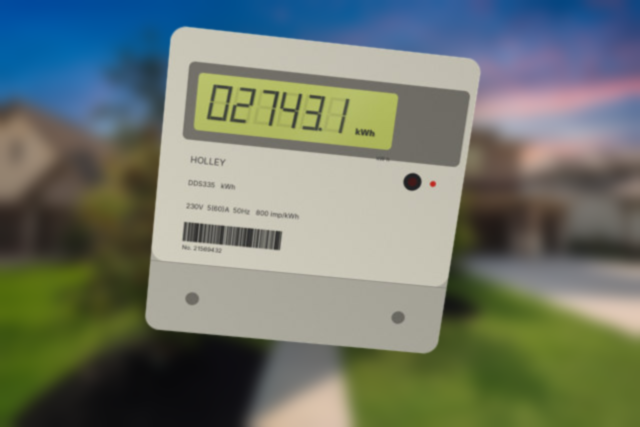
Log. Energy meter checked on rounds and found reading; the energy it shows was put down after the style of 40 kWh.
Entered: 2743.1 kWh
